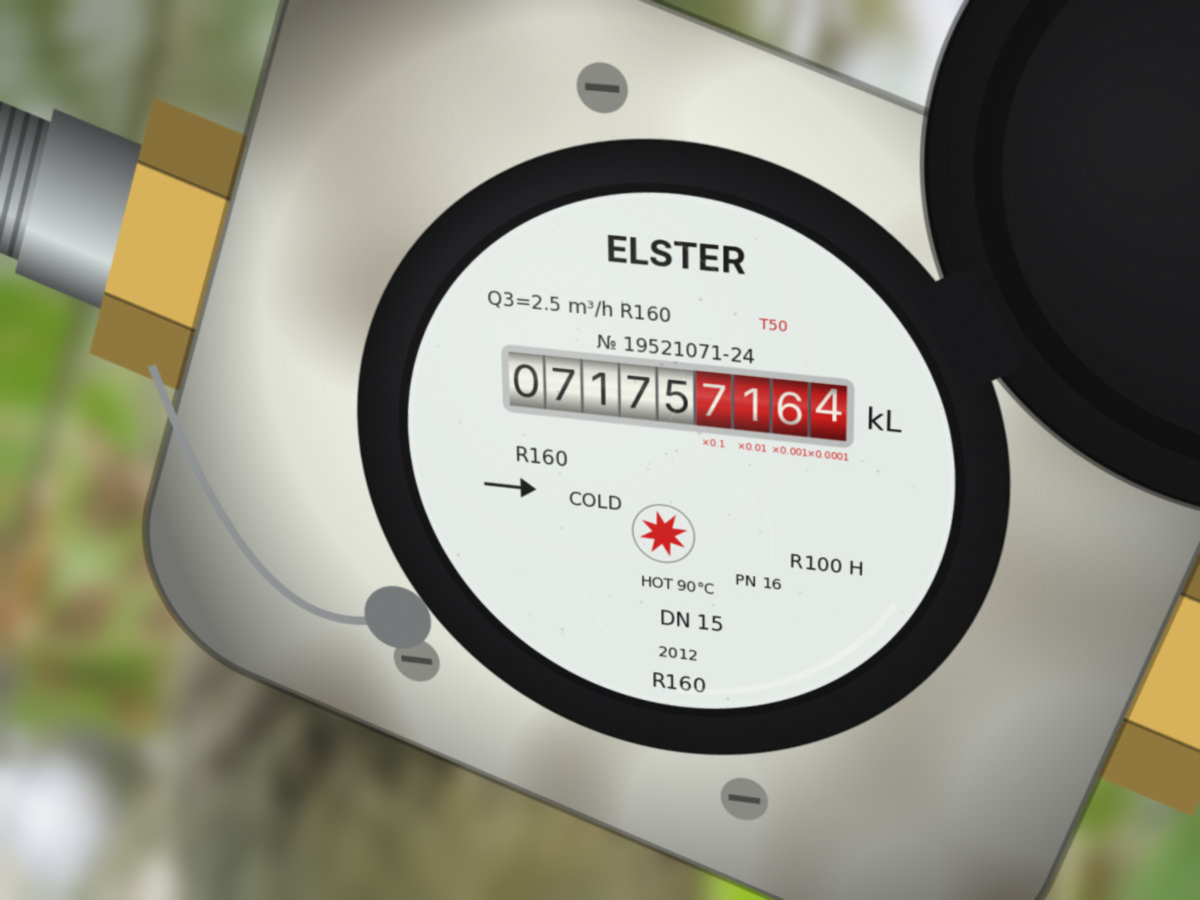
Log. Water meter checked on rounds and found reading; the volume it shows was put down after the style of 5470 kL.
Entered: 7175.7164 kL
